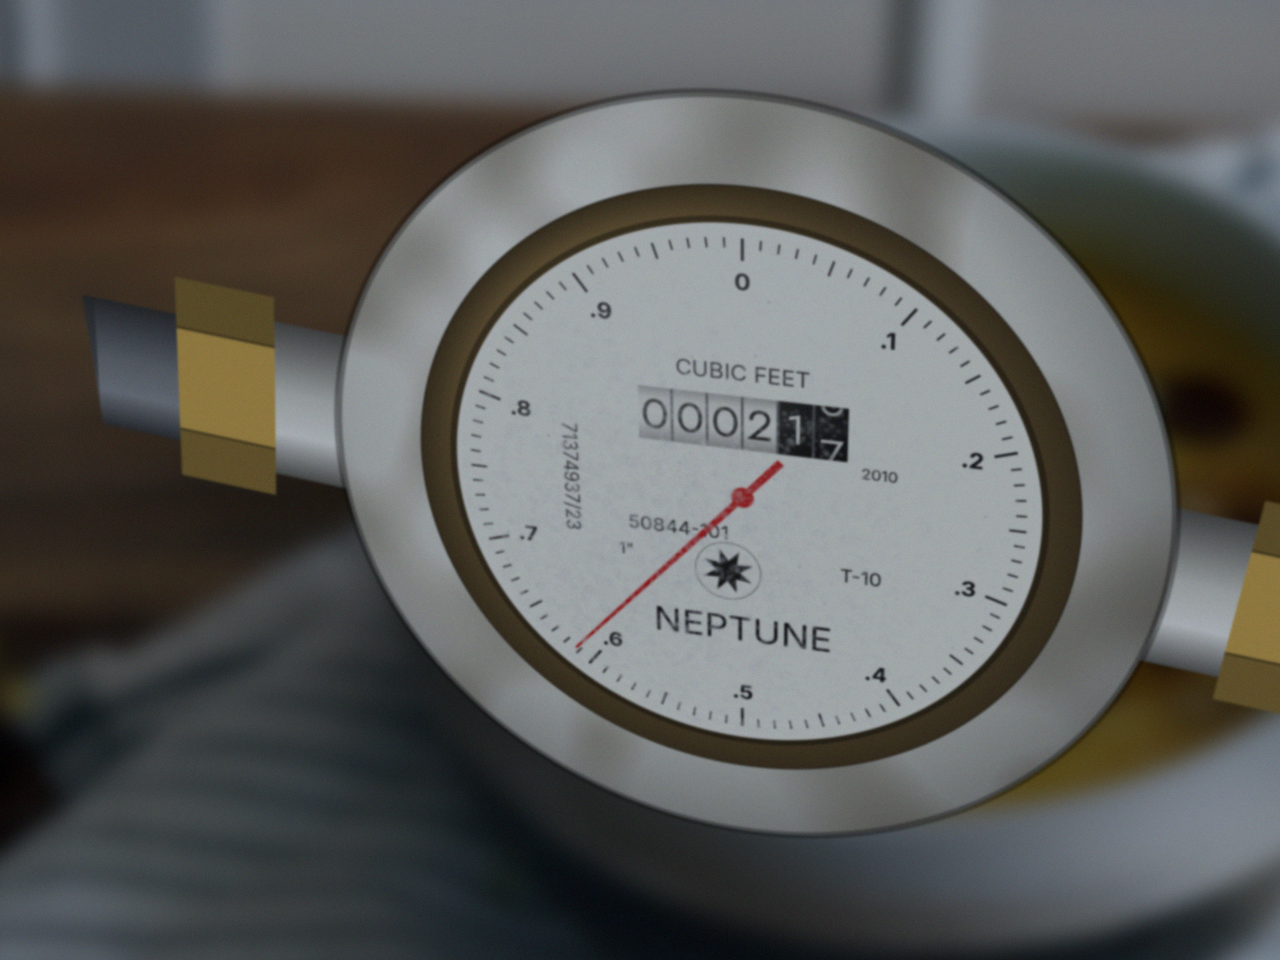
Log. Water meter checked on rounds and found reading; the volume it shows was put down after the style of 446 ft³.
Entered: 216.61 ft³
